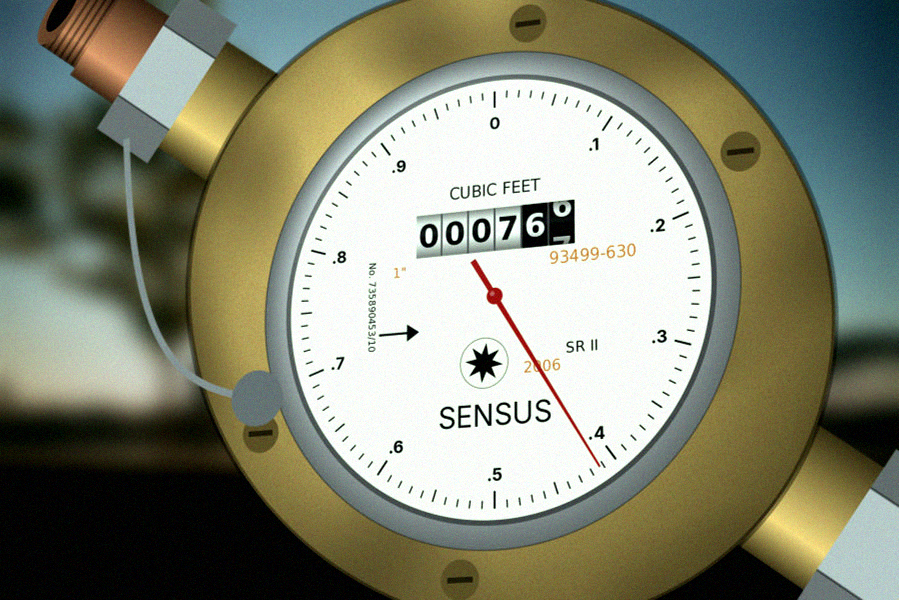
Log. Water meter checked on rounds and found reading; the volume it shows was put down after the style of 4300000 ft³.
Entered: 766.41 ft³
